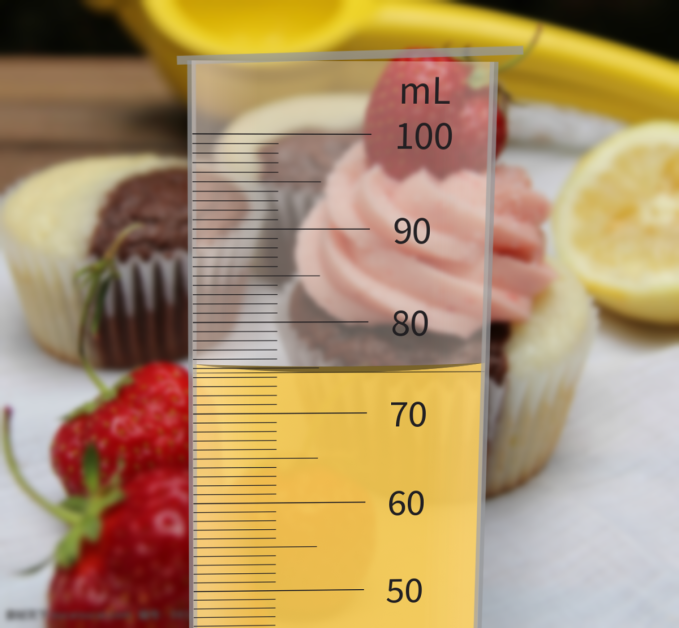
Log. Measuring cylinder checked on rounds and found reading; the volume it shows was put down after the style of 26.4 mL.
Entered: 74.5 mL
